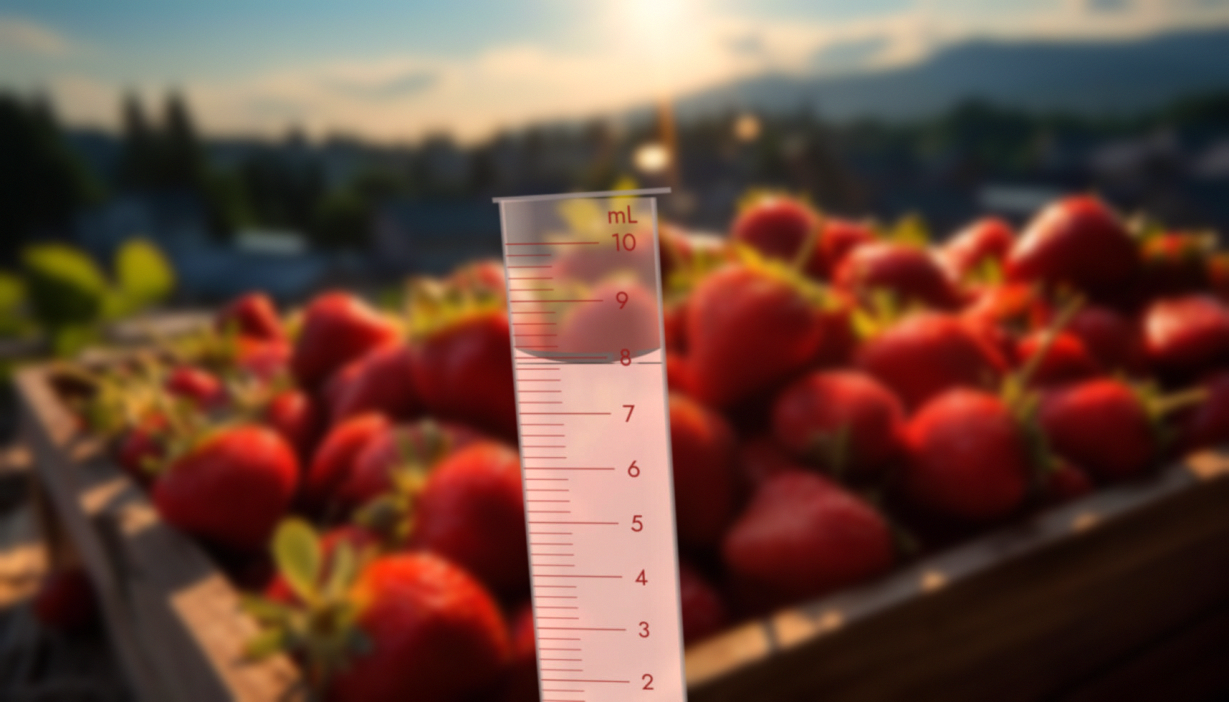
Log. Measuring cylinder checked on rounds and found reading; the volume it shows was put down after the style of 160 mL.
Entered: 7.9 mL
